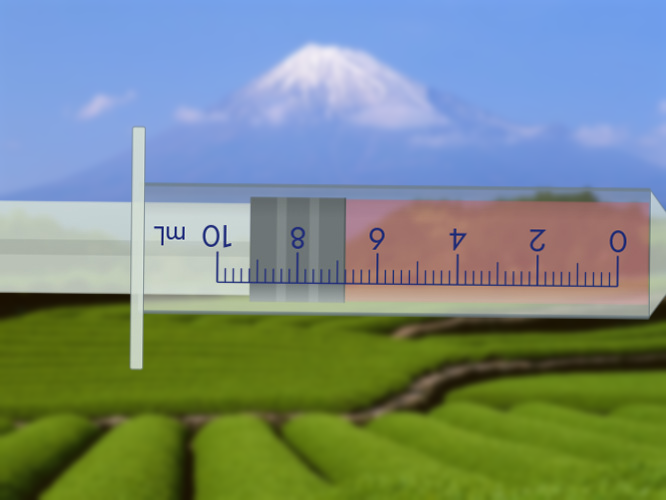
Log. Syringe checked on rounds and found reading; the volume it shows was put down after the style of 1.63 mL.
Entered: 6.8 mL
